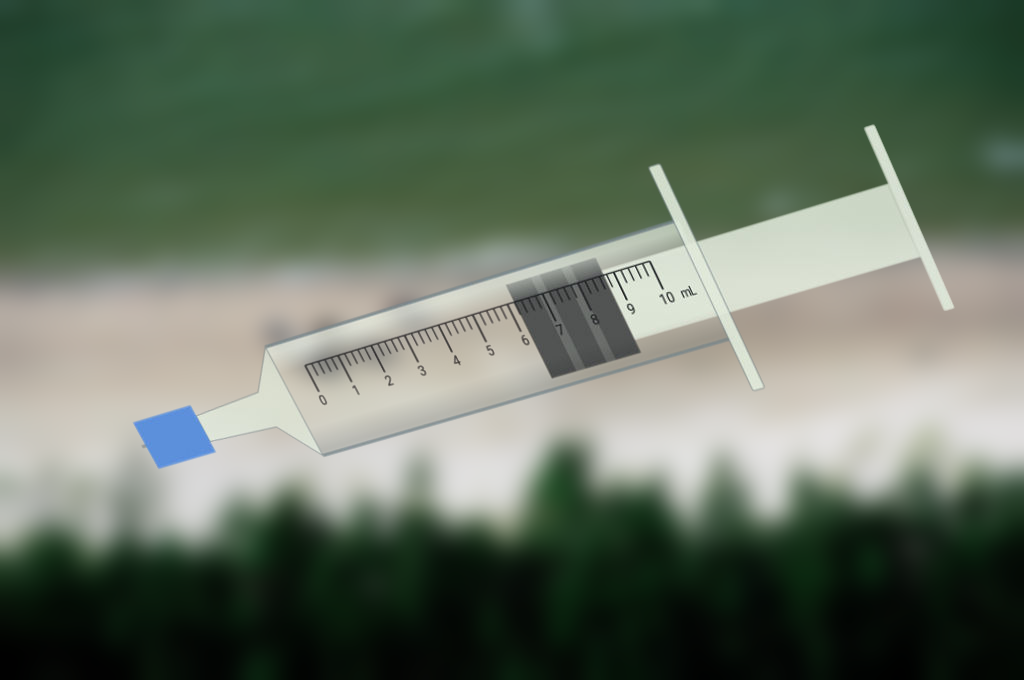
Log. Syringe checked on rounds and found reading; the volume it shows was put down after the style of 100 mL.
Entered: 6.2 mL
